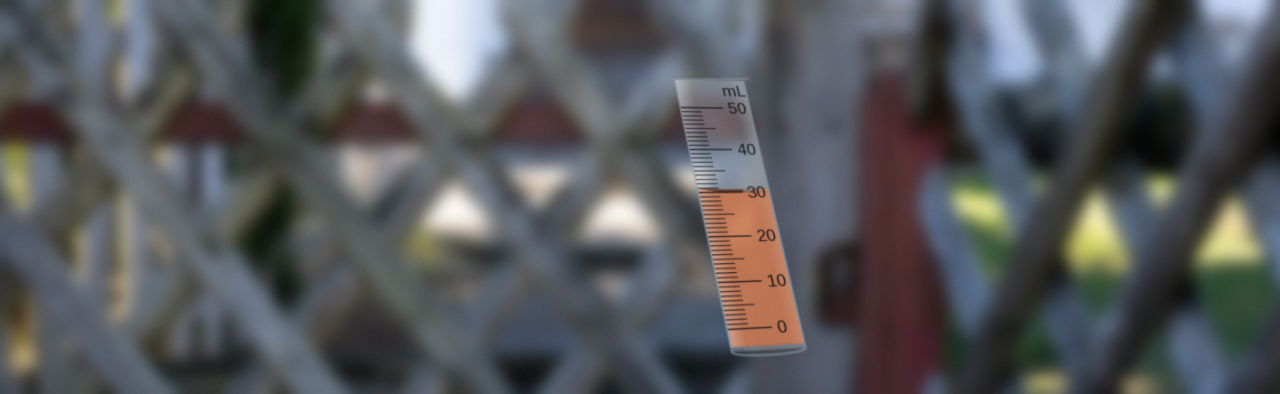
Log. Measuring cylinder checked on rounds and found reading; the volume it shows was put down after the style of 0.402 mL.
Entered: 30 mL
